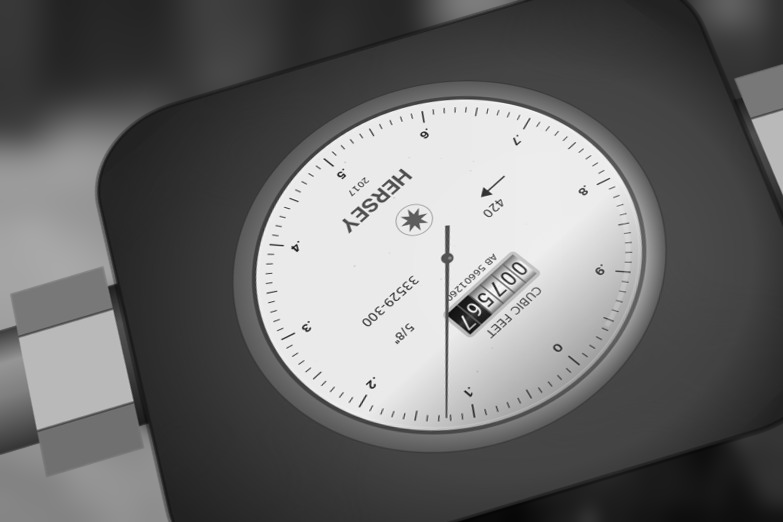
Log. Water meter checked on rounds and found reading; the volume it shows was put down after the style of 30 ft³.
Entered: 7567.12 ft³
